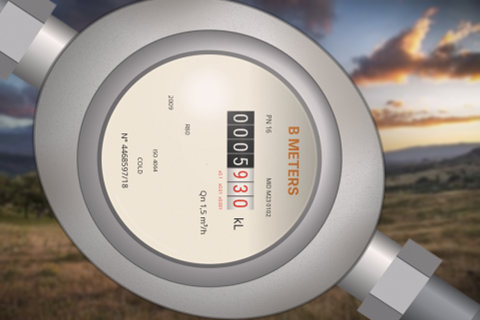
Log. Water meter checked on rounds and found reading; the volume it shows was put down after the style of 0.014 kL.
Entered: 5.930 kL
